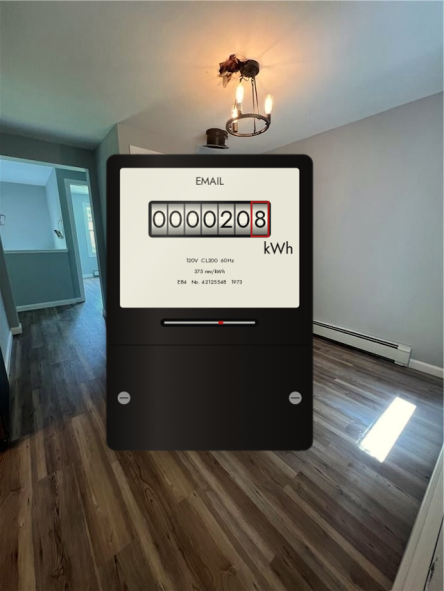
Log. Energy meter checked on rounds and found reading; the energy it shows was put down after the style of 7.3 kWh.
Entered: 20.8 kWh
